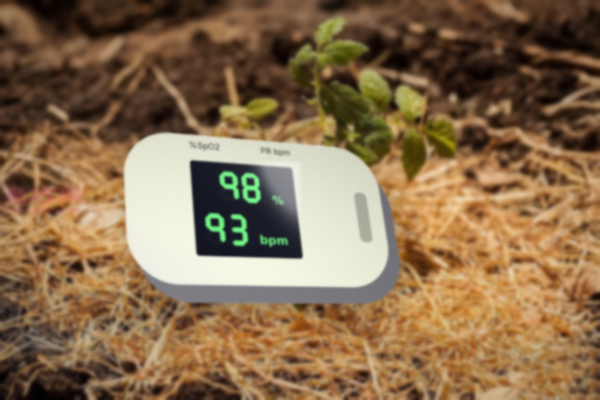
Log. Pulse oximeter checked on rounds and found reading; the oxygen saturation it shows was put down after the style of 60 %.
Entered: 98 %
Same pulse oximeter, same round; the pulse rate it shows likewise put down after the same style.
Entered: 93 bpm
